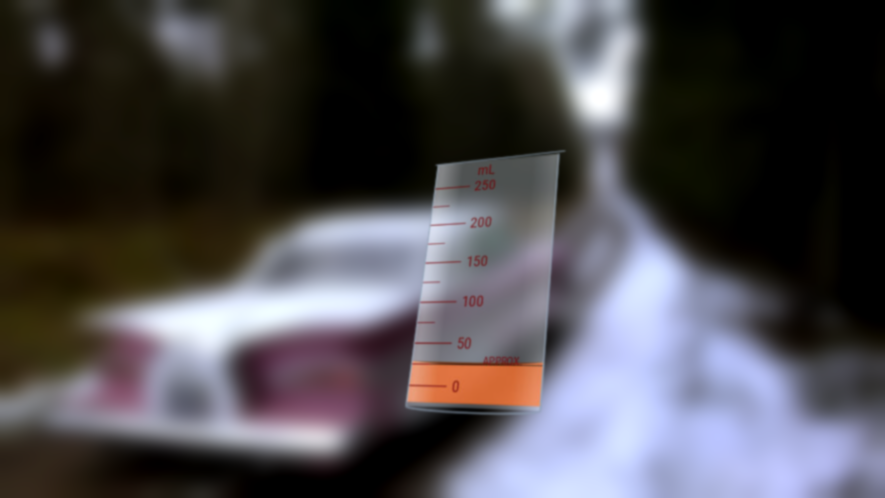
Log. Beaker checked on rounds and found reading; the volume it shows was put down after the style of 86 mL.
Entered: 25 mL
